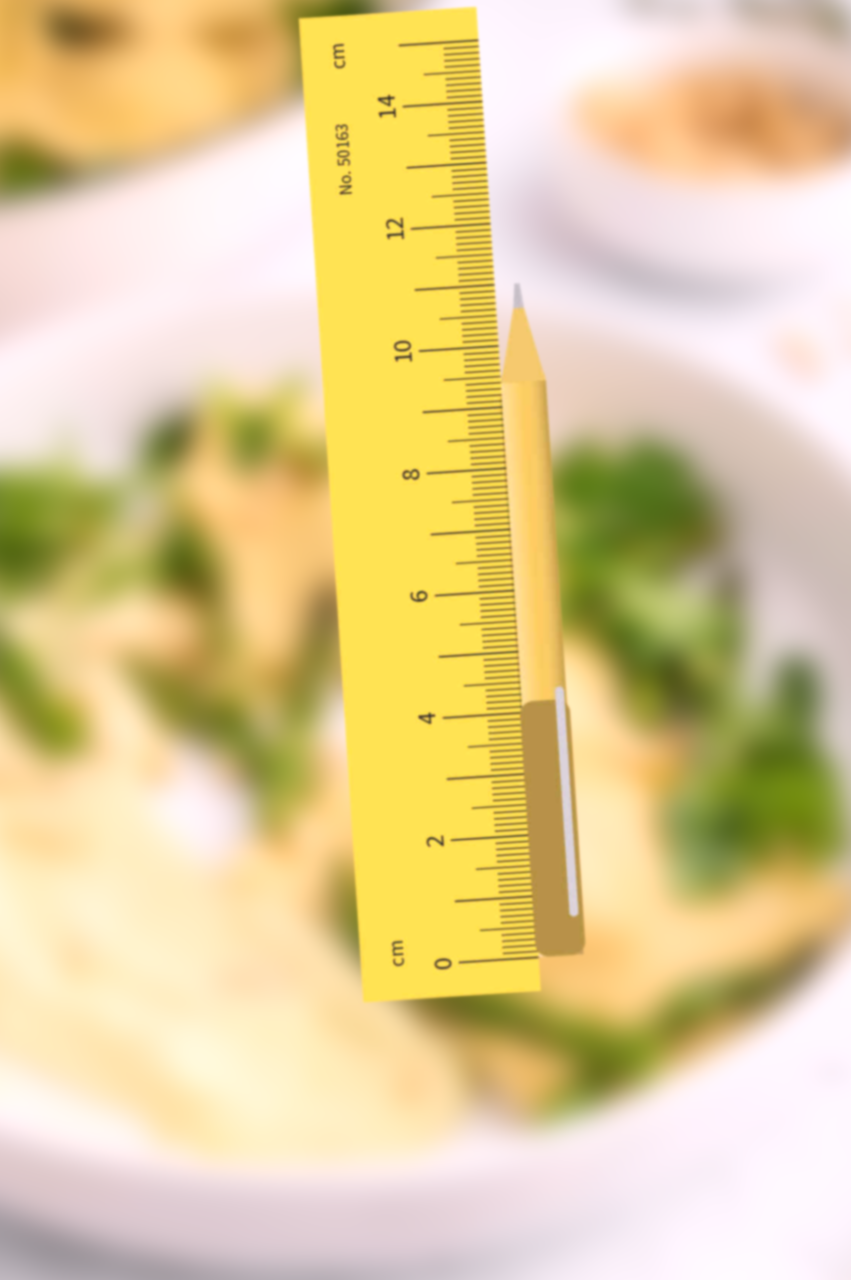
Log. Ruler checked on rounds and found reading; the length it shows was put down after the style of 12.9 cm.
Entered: 11 cm
